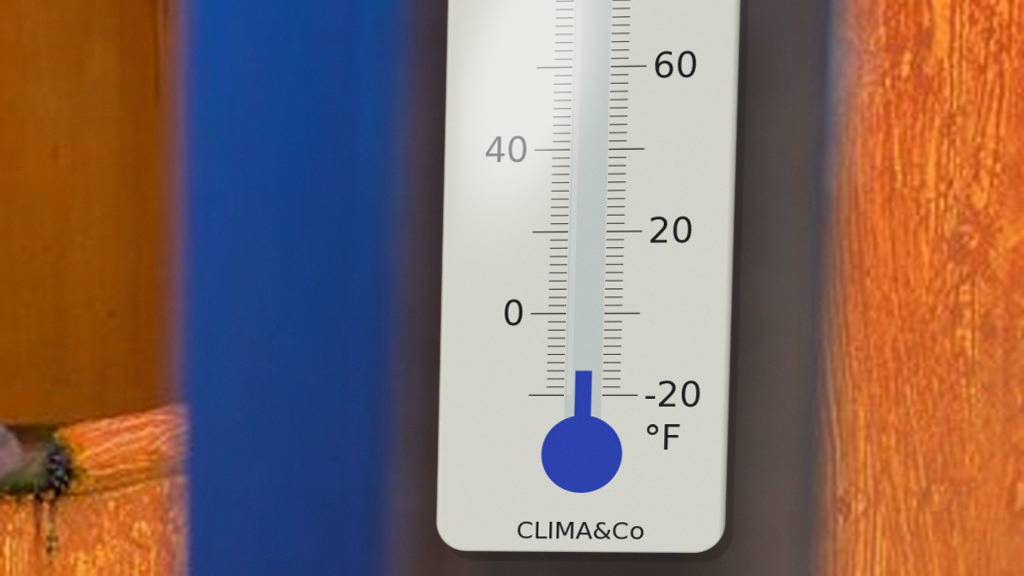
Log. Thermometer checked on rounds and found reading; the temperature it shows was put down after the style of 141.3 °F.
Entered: -14 °F
